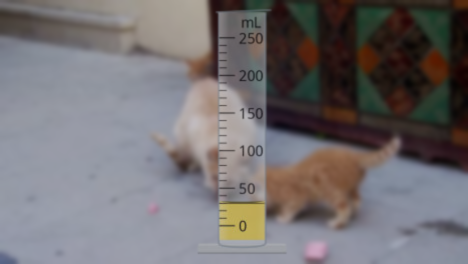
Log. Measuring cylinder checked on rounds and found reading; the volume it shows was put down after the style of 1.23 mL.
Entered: 30 mL
